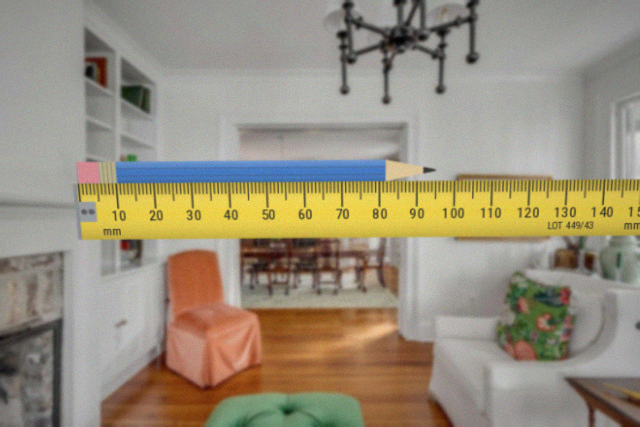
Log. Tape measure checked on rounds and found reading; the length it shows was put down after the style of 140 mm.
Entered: 95 mm
